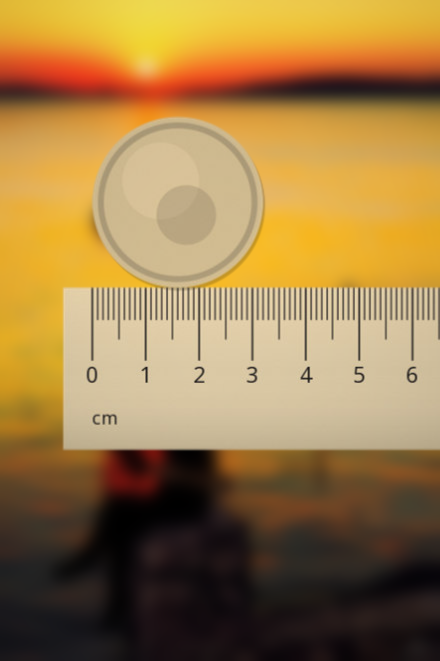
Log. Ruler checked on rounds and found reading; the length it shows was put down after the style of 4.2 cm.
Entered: 3.2 cm
